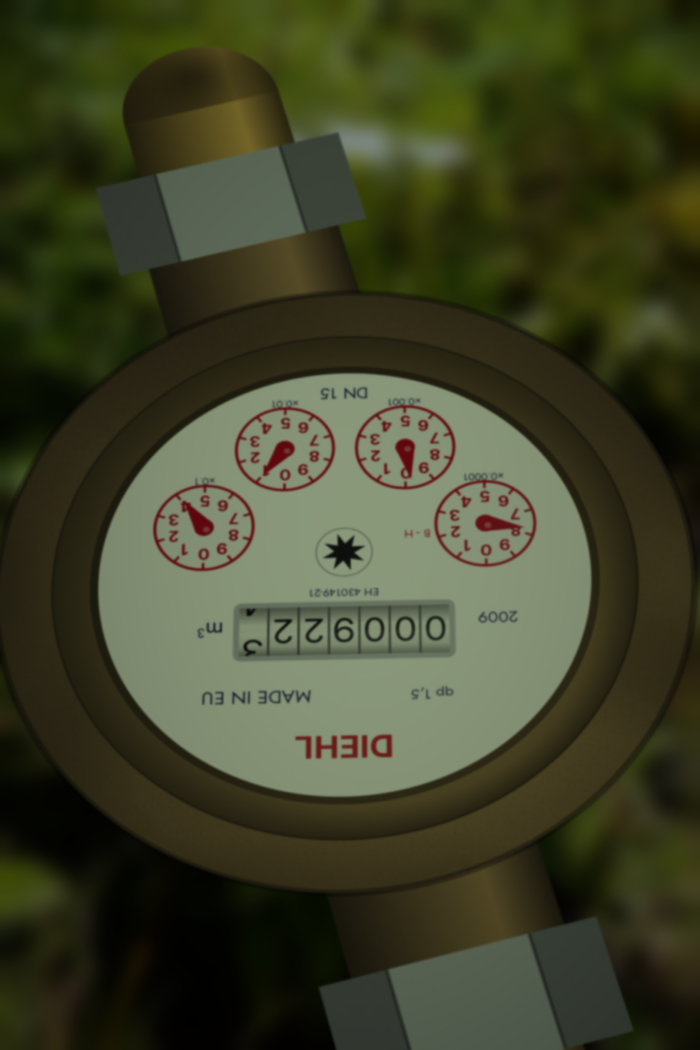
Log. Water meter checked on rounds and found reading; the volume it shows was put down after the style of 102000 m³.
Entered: 9223.4097 m³
